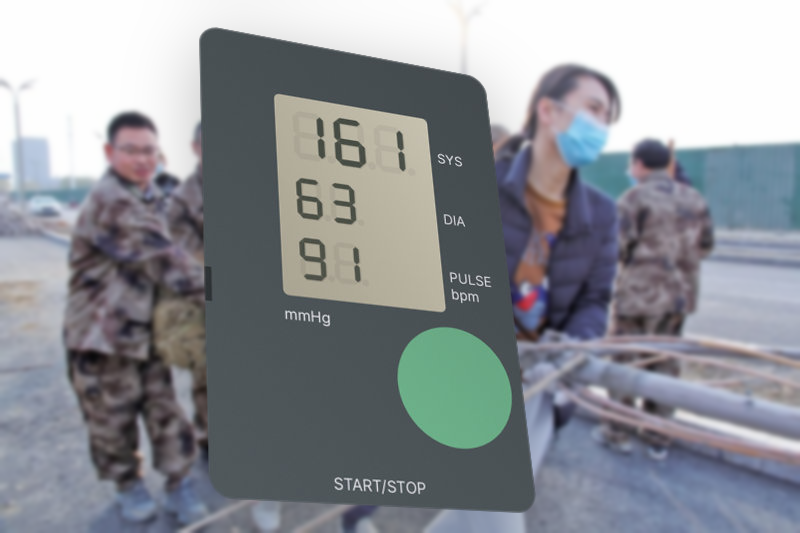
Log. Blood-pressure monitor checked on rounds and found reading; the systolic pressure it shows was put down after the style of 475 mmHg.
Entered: 161 mmHg
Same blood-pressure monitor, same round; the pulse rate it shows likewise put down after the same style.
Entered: 91 bpm
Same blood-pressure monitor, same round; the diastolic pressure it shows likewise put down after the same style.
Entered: 63 mmHg
